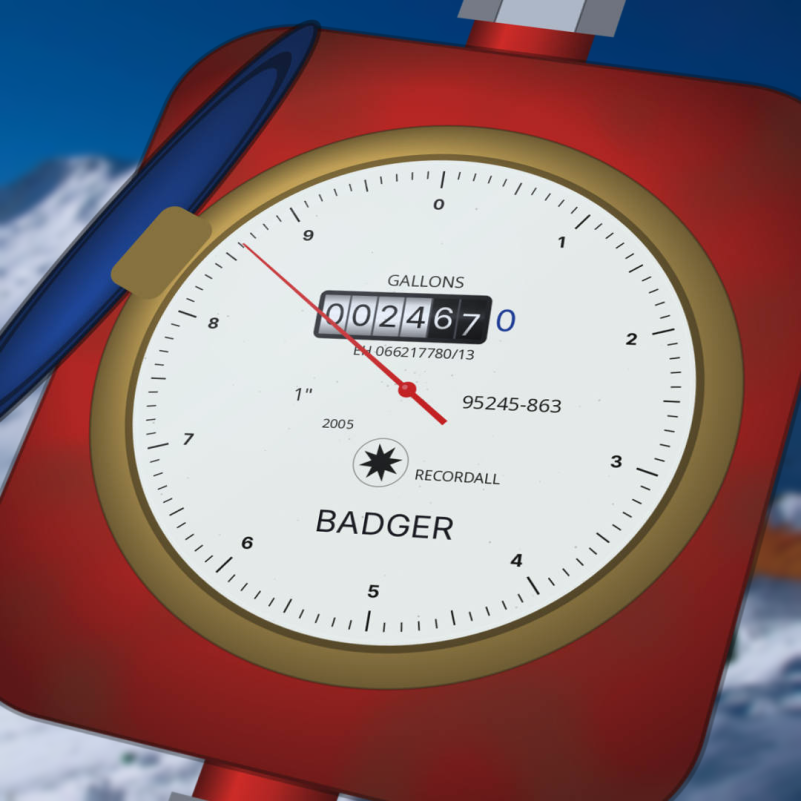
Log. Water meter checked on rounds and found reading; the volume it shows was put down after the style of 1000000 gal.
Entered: 24668.6 gal
